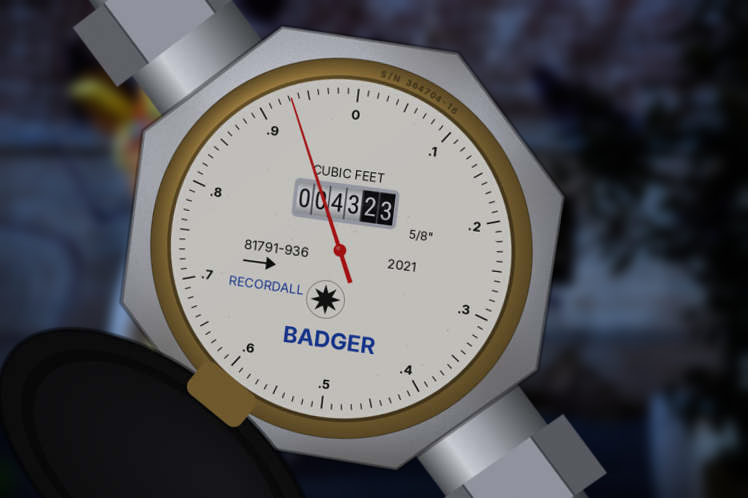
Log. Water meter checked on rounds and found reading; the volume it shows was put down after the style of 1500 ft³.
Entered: 4322.93 ft³
